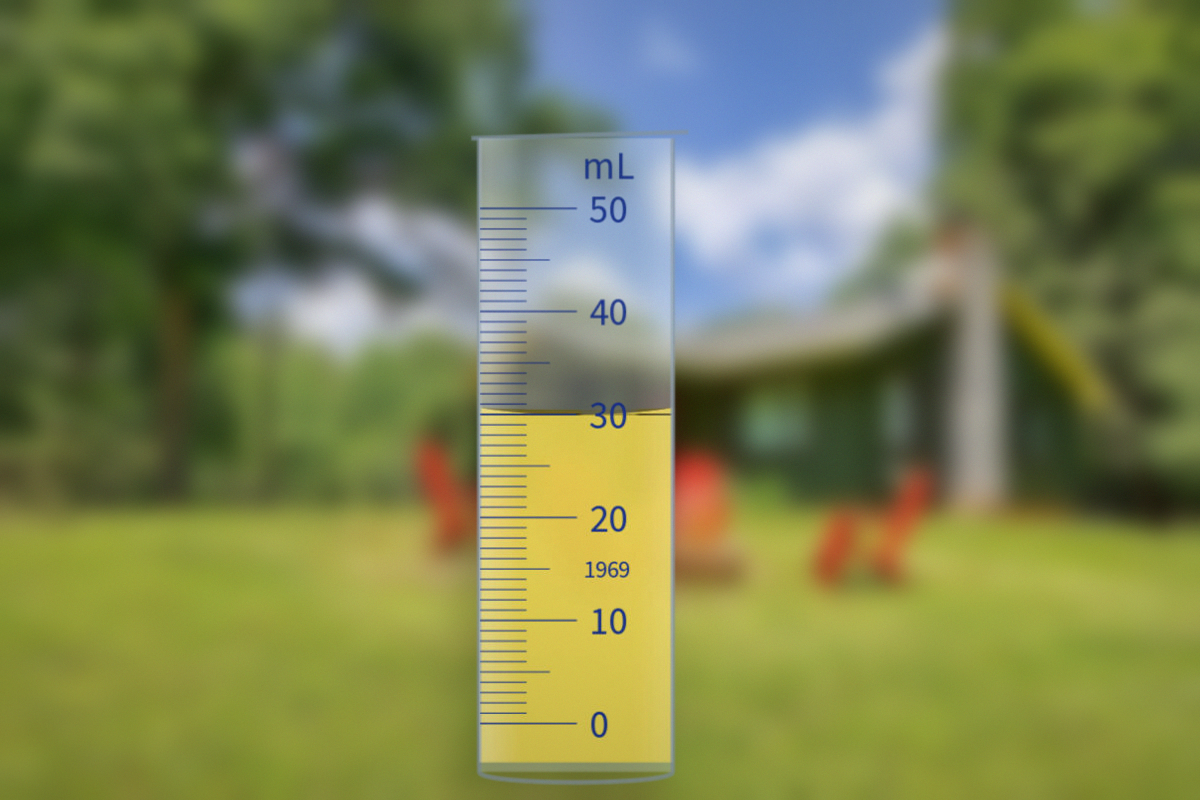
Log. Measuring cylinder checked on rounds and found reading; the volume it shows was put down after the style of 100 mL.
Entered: 30 mL
